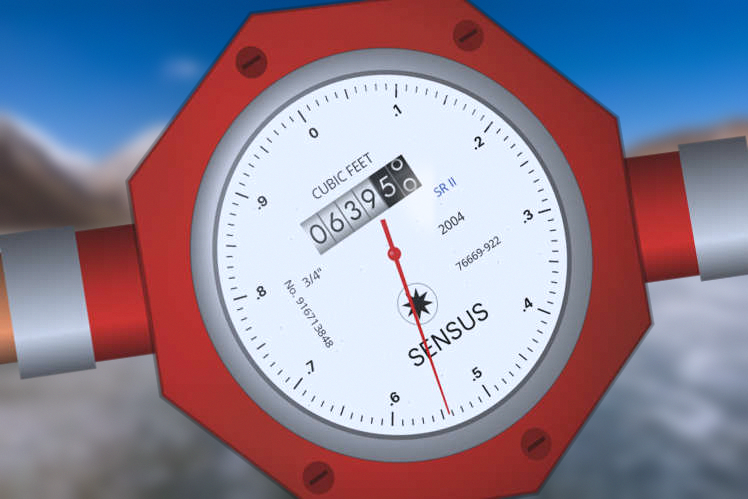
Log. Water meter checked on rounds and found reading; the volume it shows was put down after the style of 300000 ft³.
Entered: 63958.54 ft³
